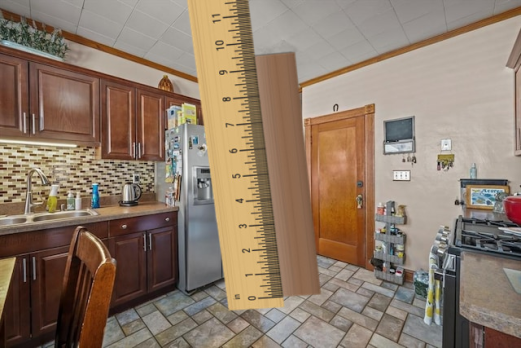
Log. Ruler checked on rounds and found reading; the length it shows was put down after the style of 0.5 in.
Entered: 9.5 in
